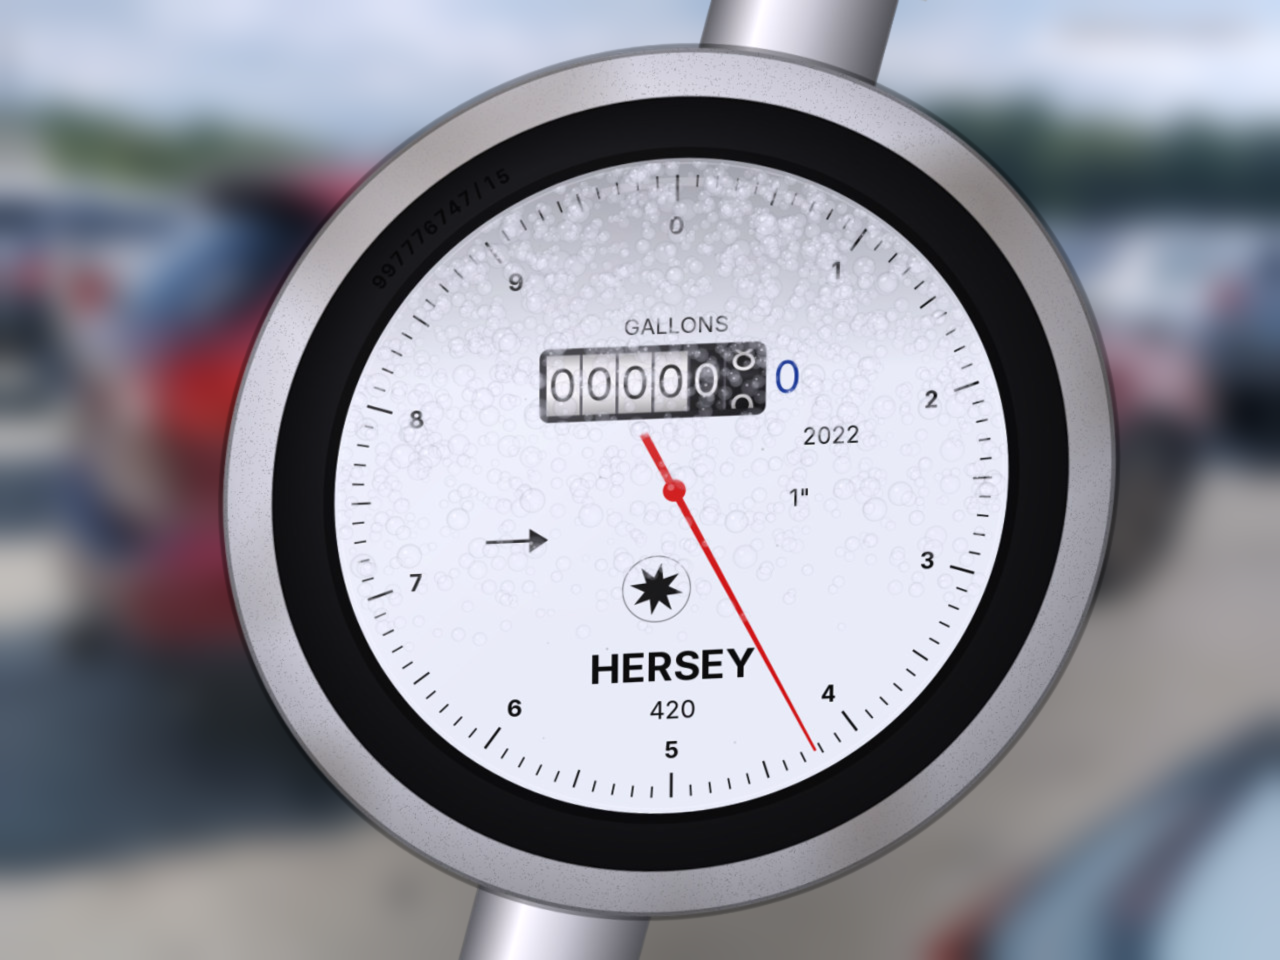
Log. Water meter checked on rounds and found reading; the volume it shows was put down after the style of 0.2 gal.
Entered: 84.2 gal
